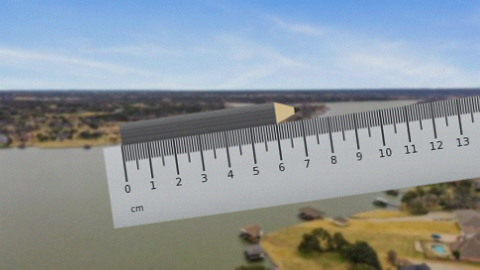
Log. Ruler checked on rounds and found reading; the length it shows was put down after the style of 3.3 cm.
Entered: 7 cm
